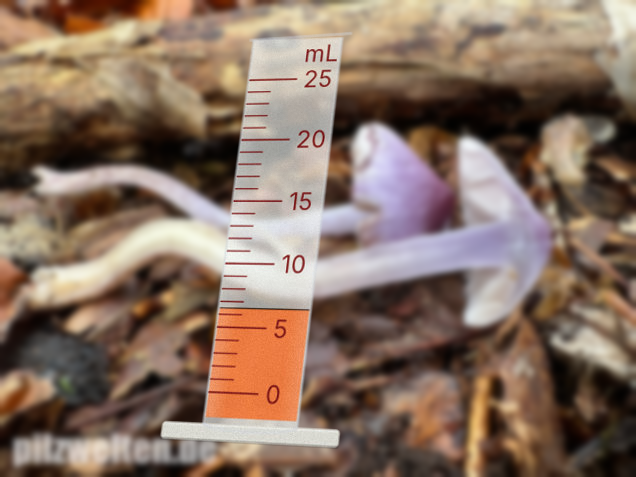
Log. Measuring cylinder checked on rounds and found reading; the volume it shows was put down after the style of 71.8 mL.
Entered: 6.5 mL
